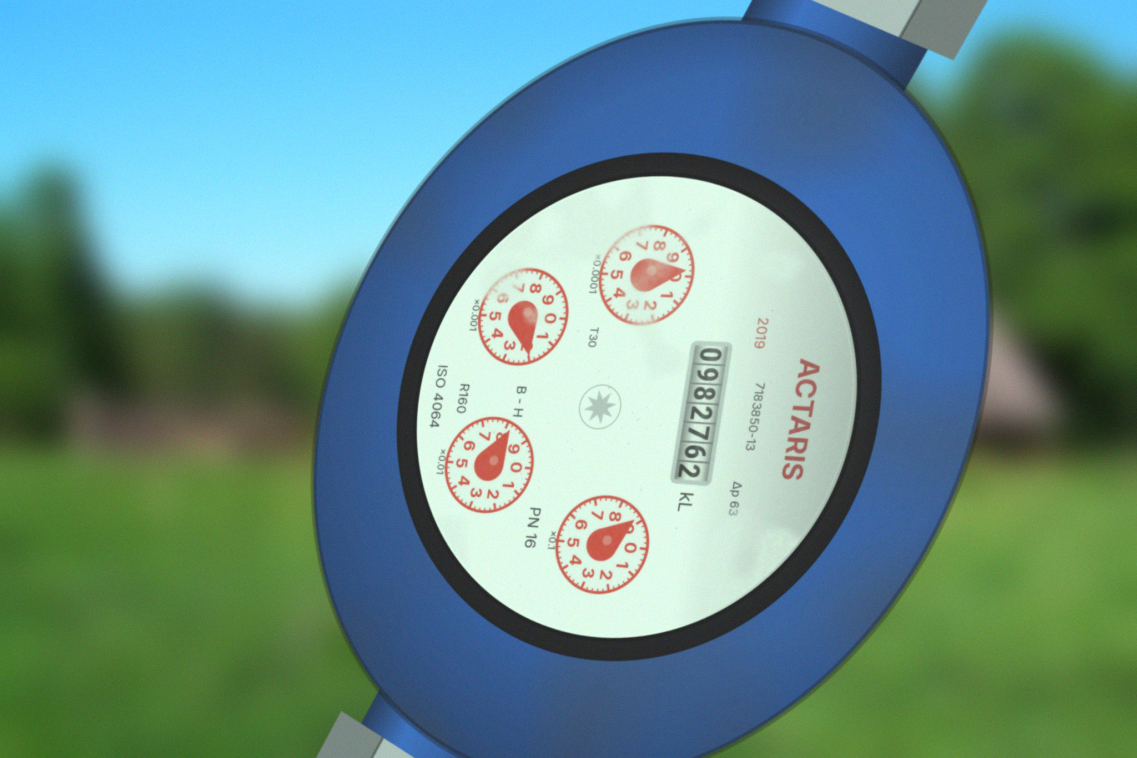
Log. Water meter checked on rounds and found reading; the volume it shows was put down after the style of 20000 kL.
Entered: 982761.8819 kL
